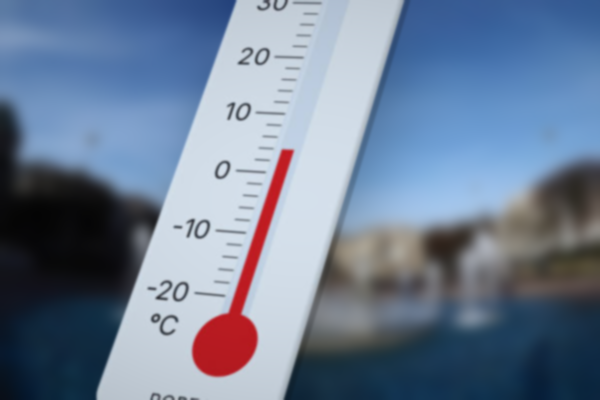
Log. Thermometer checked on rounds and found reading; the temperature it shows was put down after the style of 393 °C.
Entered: 4 °C
